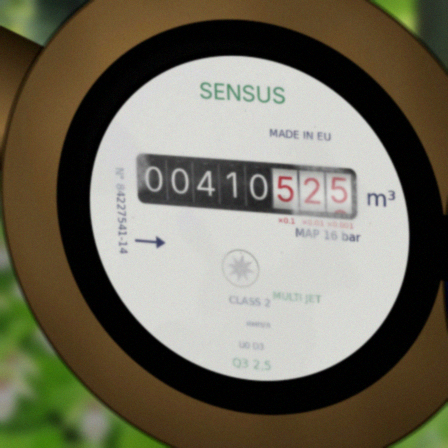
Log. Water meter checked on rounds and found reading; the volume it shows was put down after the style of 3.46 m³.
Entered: 410.525 m³
